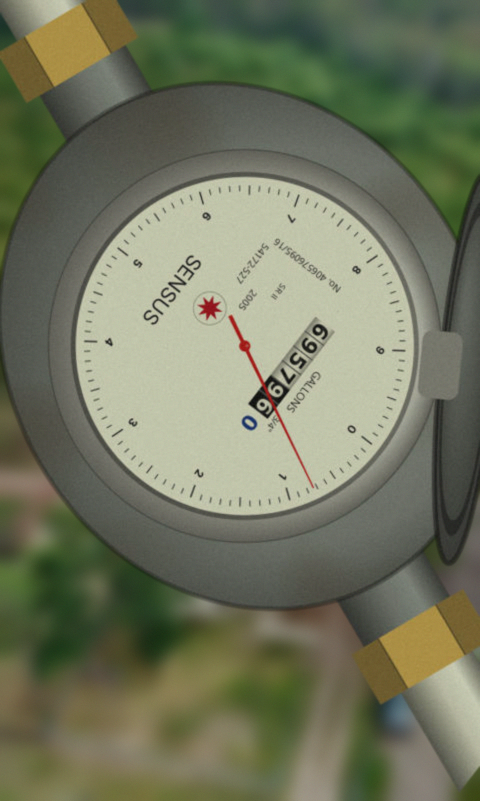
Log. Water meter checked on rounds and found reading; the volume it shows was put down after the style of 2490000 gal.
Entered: 6957960.7 gal
